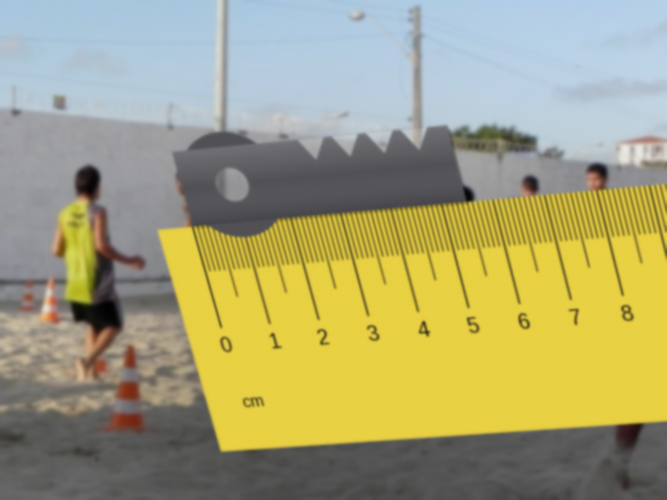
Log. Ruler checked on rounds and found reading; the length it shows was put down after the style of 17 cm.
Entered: 5.5 cm
